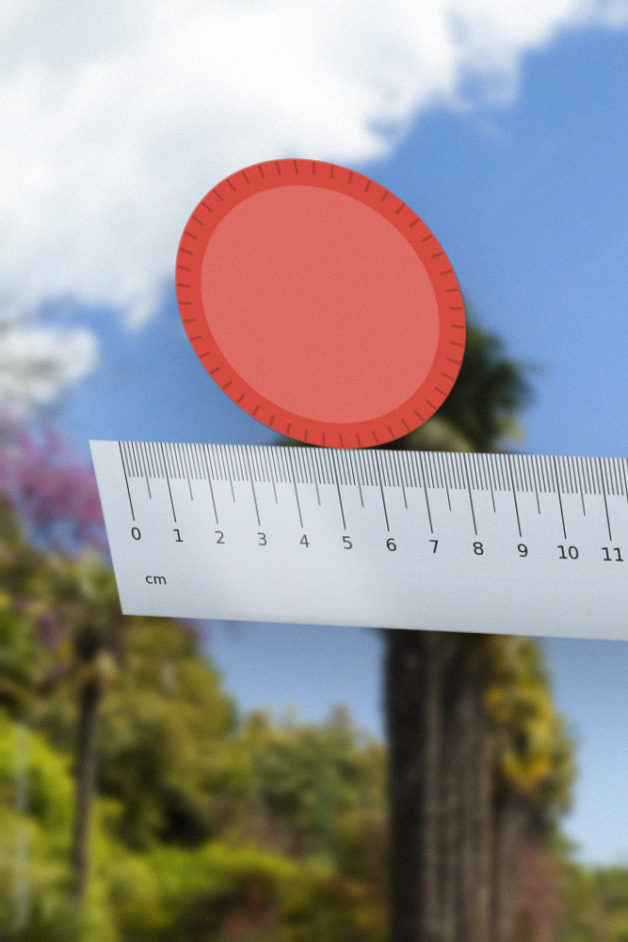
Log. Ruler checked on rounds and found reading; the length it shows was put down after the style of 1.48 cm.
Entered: 6.5 cm
